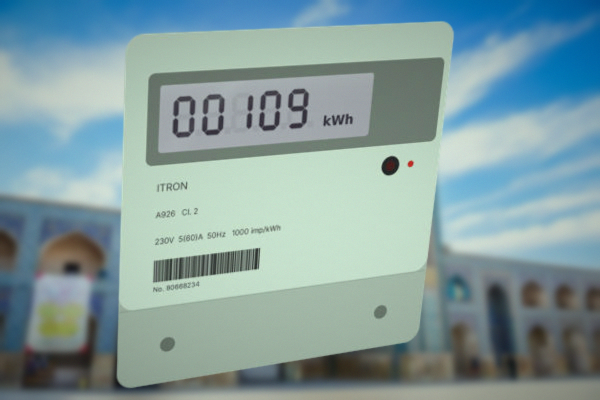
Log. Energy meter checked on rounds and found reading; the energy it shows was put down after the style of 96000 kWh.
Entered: 109 kWh
